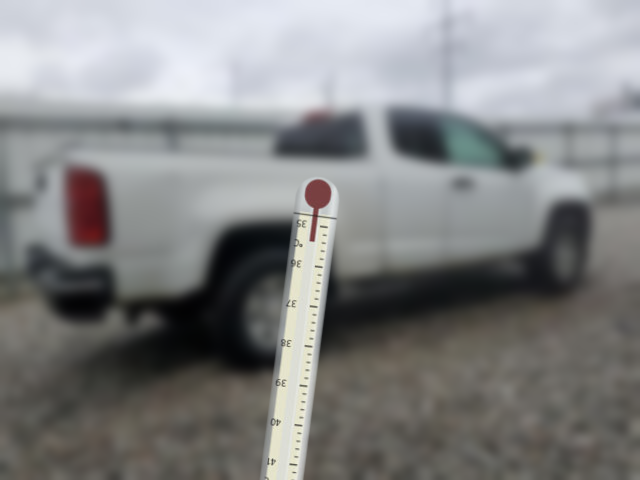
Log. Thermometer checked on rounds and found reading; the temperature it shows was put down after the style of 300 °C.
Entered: 35.4 °C
